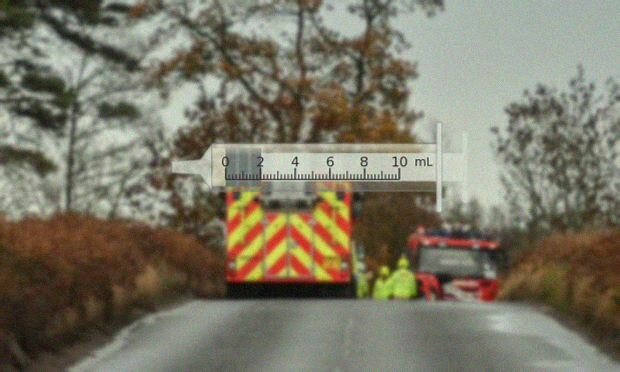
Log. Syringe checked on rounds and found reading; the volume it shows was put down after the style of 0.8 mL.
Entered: 0 mL
